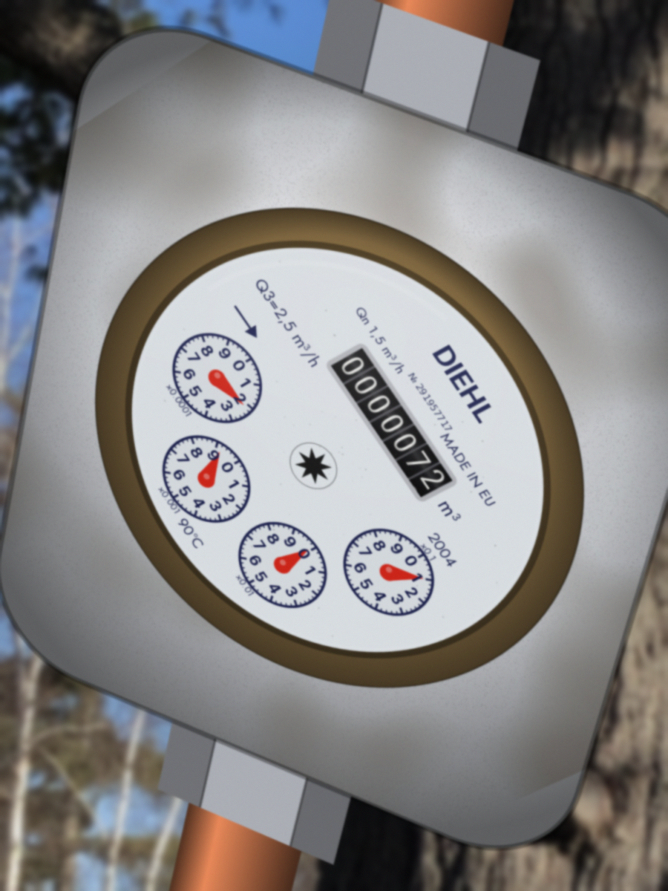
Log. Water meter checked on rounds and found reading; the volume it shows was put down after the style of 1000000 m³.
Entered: 72.0992 m³
